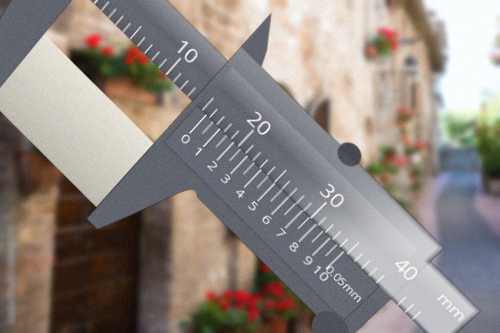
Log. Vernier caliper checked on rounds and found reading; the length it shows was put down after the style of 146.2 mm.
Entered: 15.6 mm
